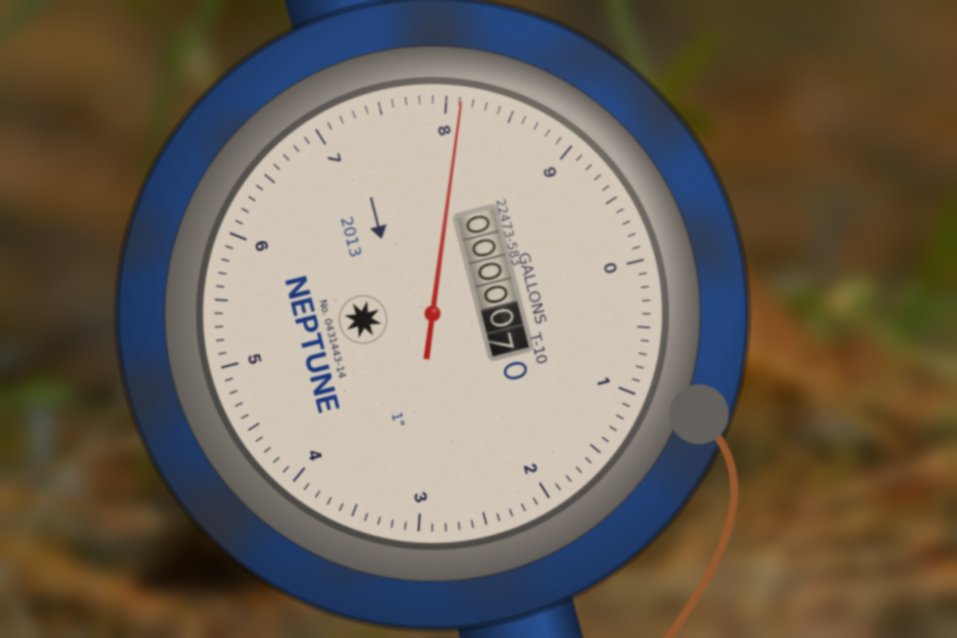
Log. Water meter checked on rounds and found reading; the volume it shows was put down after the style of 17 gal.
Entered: 68.1 gal
